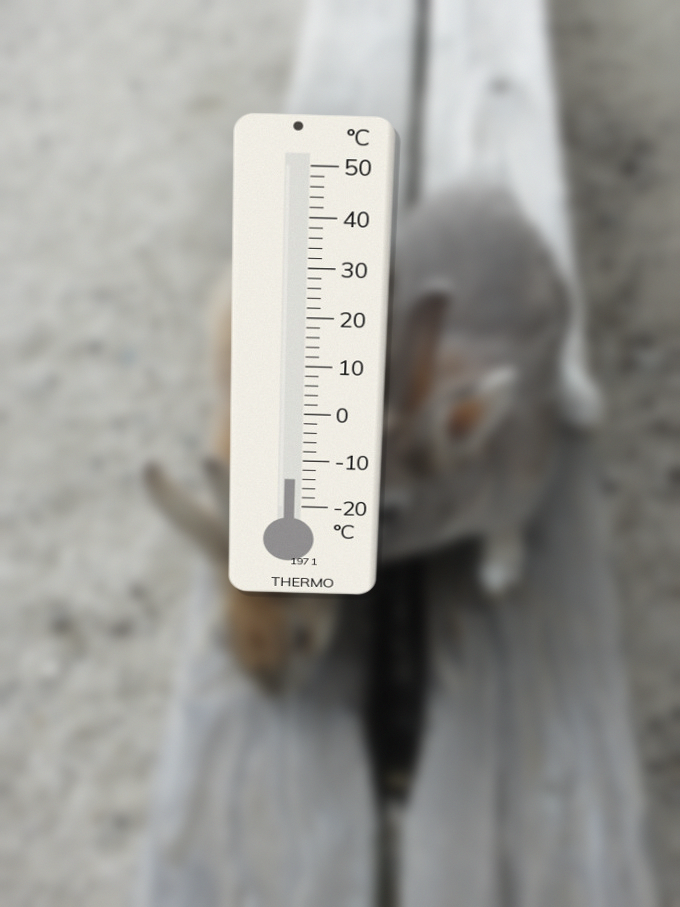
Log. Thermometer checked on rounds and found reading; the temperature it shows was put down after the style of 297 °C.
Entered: -14 °C
